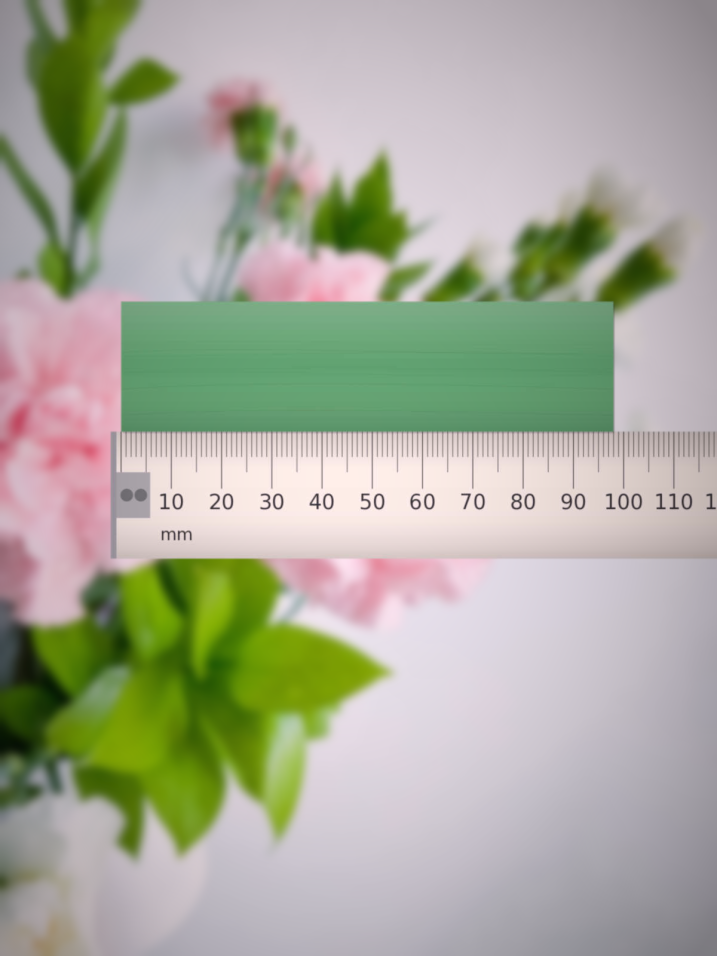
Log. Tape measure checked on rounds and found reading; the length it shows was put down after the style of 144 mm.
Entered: 98 mm
